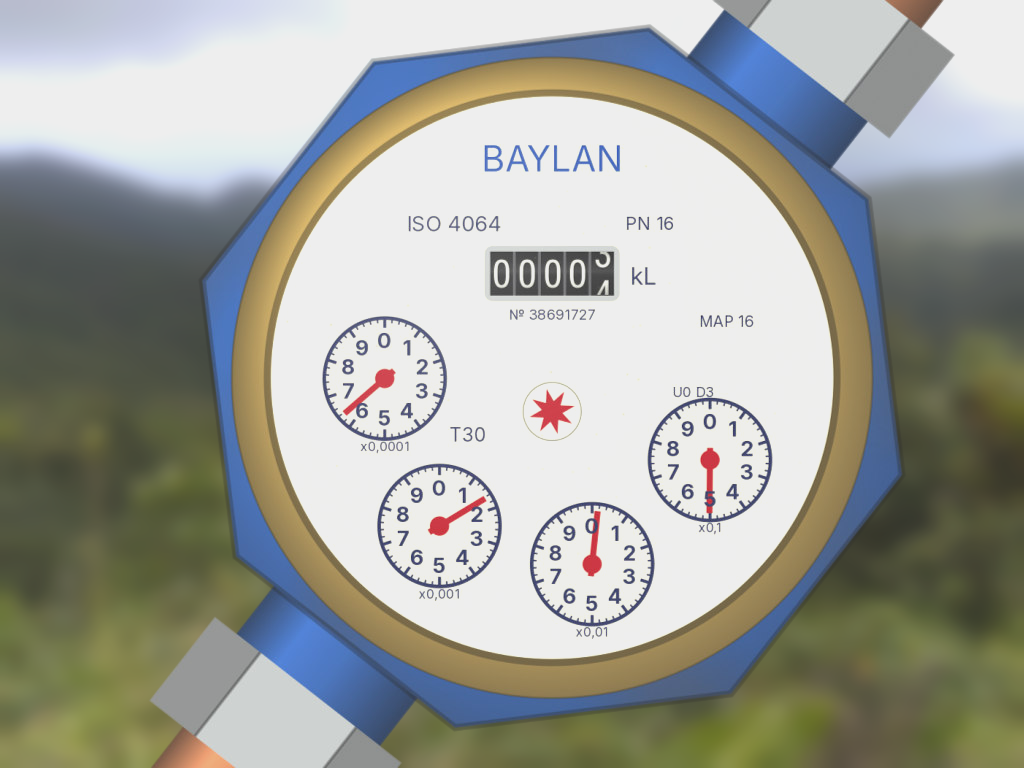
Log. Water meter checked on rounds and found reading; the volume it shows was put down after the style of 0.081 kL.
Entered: 3.5016 kL
